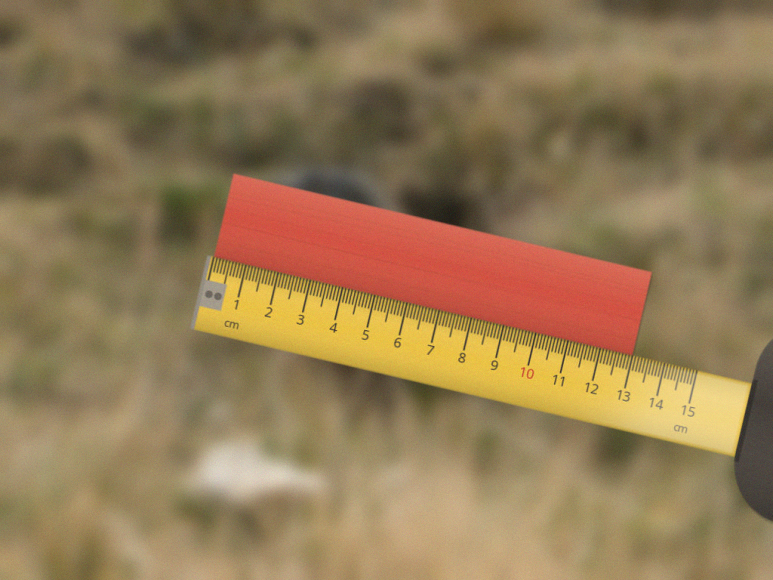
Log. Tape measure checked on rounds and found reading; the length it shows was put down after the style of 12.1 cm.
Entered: 13 cm
